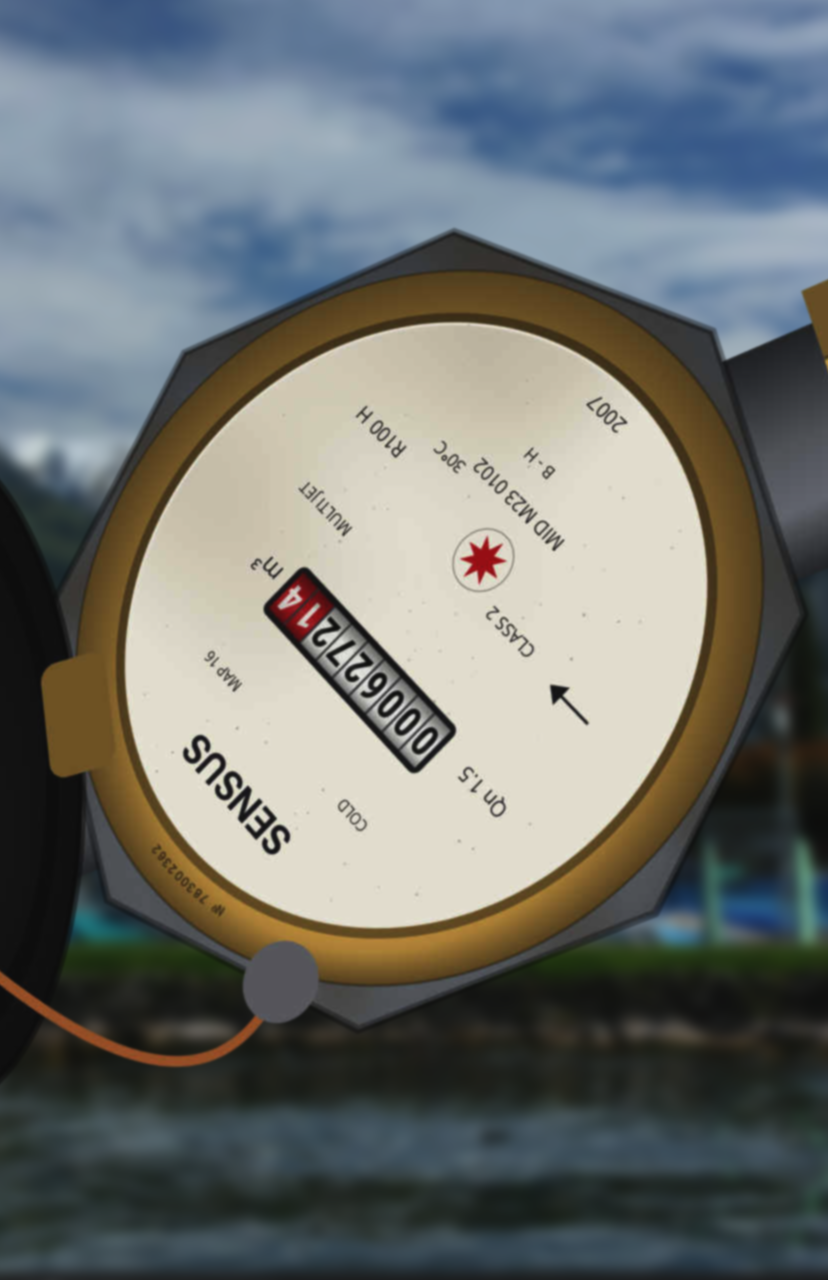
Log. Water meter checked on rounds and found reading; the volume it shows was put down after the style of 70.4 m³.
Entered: 6272.14 m³
